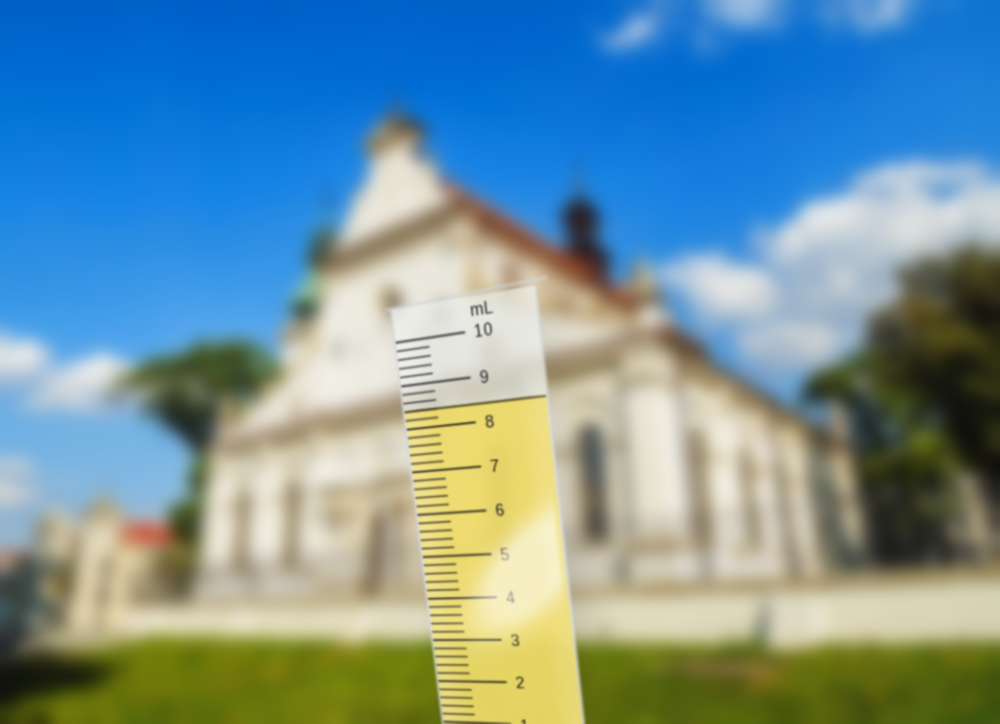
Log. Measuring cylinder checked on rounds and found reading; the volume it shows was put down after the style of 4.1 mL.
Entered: 8.4 mL
